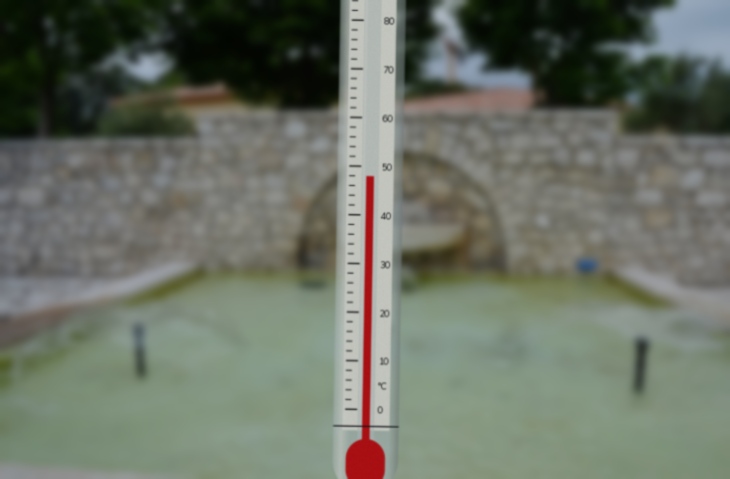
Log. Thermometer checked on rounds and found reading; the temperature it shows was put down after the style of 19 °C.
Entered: 48 °C
